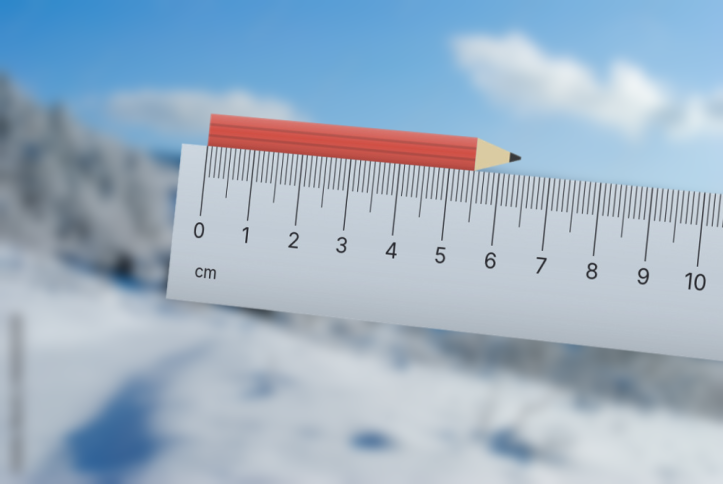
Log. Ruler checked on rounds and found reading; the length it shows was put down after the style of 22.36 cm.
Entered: 6.4 cm
